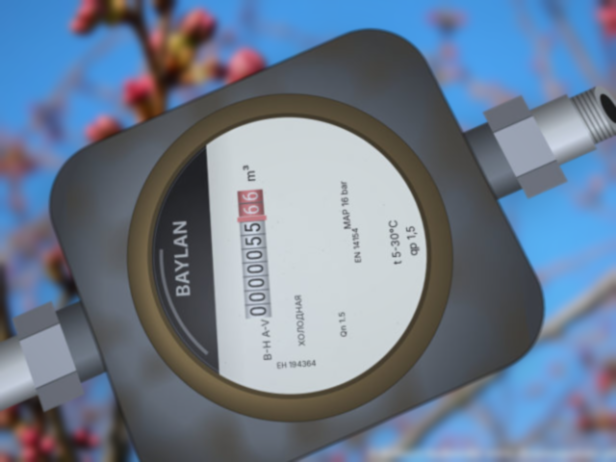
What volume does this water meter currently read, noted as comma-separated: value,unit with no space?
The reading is 55.66,m³
